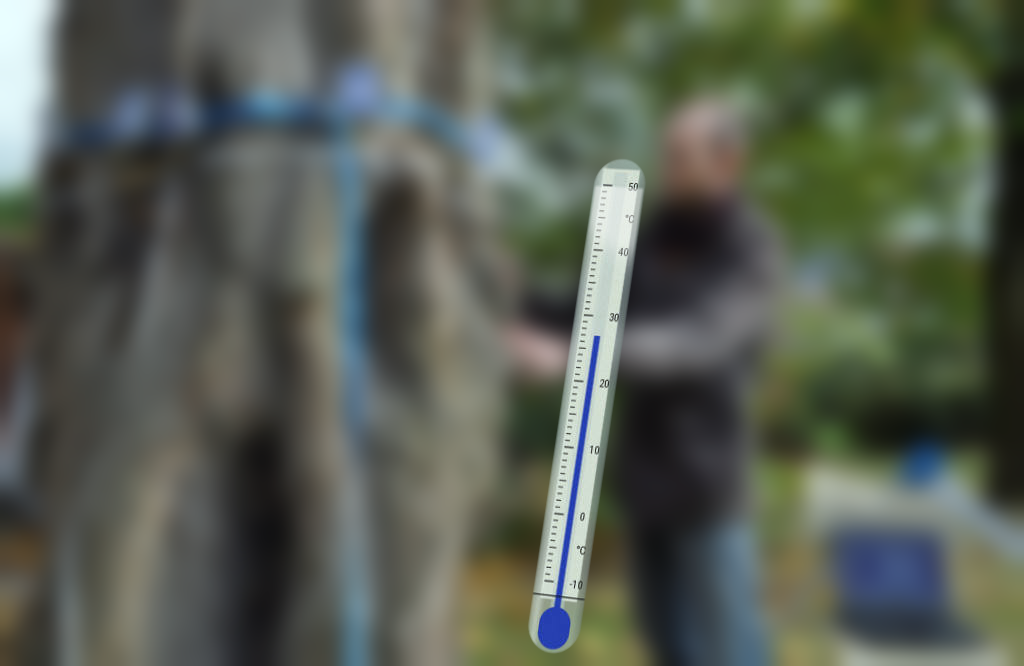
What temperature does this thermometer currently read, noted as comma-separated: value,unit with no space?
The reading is 27,°C
